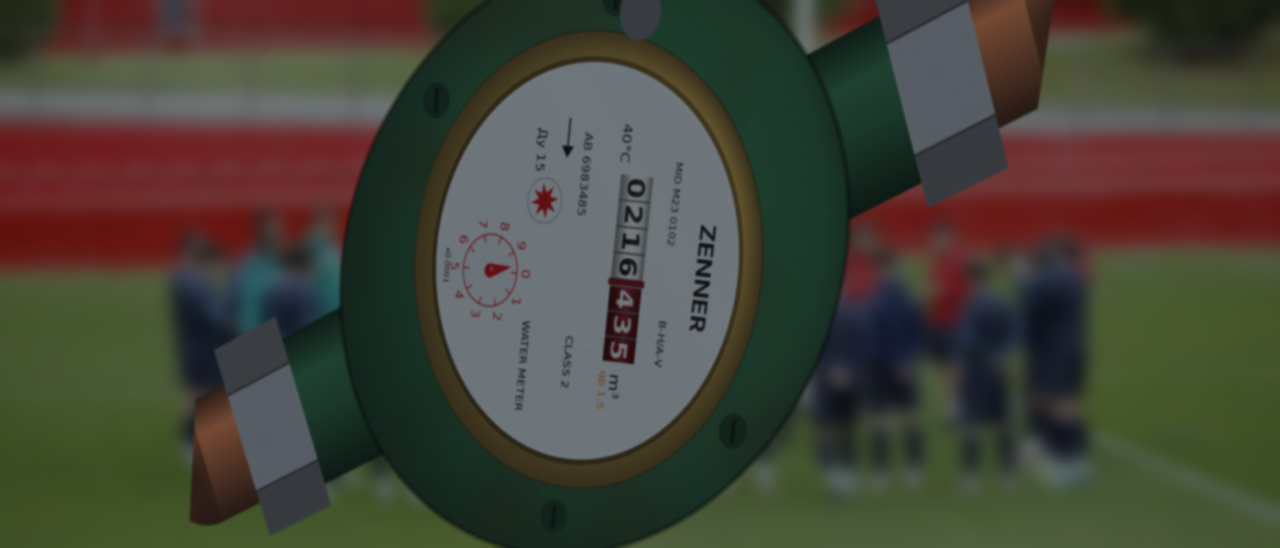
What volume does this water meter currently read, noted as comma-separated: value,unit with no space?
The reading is 216.4349,m³
